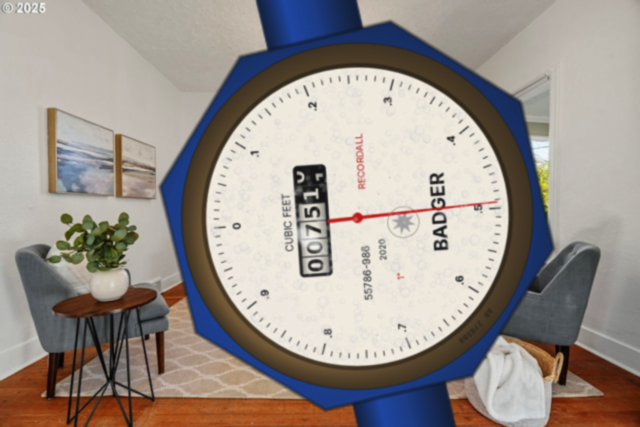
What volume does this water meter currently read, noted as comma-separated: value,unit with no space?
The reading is 7510.49,ft³
